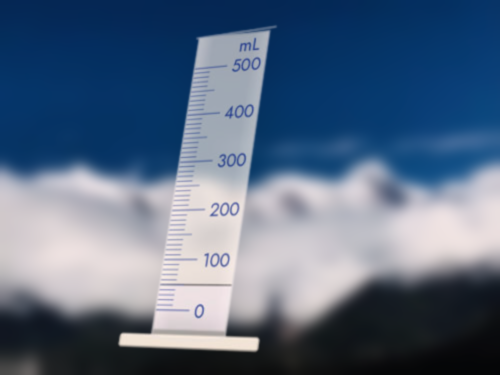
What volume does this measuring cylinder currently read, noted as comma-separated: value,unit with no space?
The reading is 50,mL
